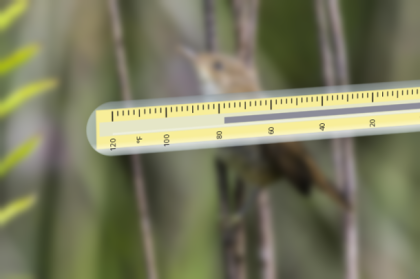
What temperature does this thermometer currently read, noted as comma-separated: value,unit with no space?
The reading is 78,°F
